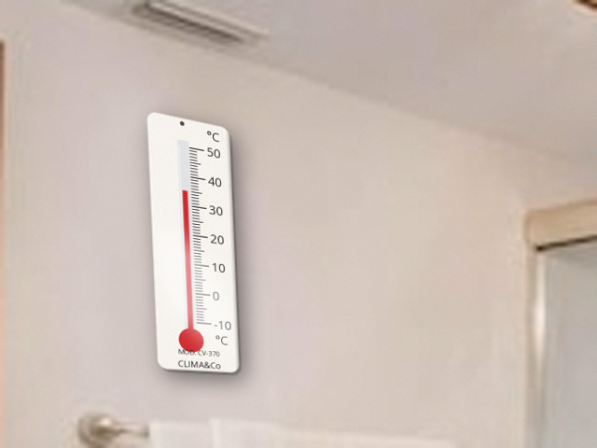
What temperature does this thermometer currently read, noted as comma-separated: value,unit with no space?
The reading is 35,°C
